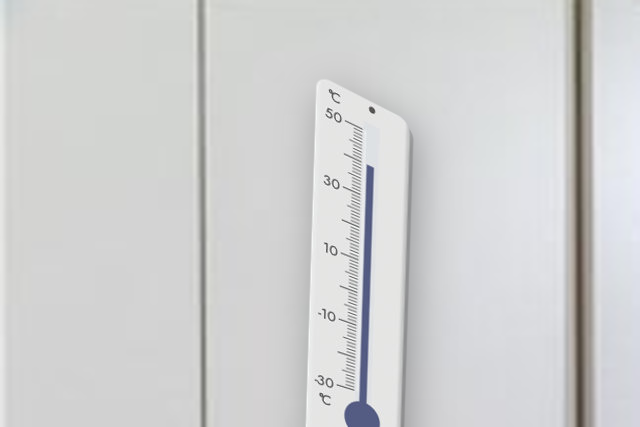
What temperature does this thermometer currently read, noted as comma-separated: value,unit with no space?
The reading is 40,°C
